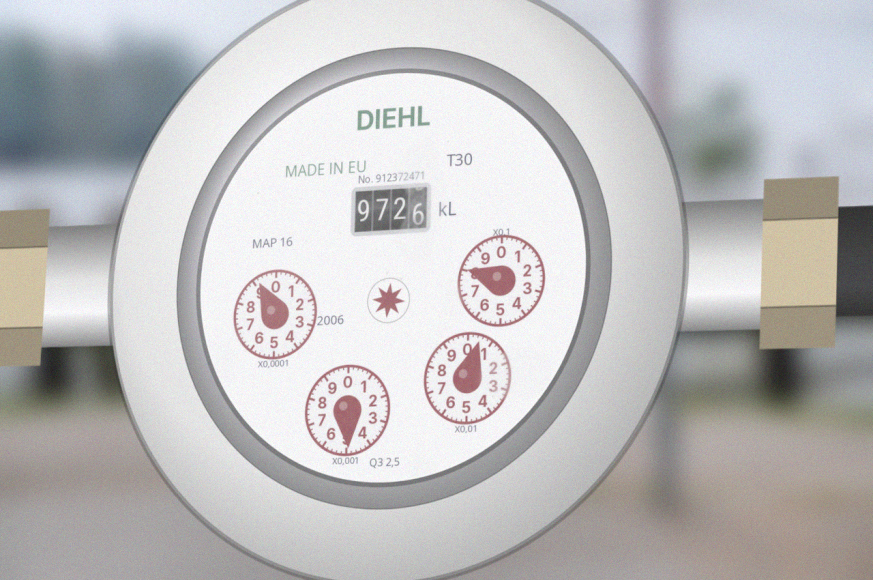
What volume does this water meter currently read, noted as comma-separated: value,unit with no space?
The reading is 9725.8049,kL
